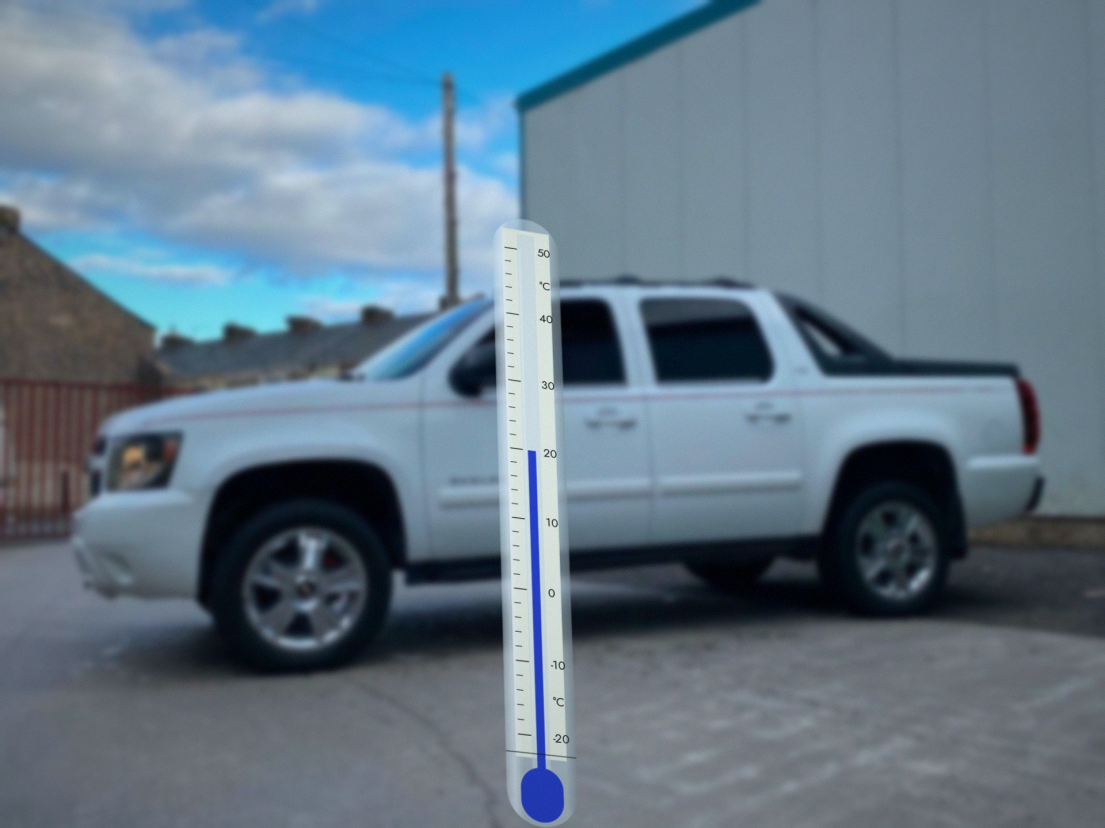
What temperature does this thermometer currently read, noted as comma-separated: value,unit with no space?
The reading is 20,°C
